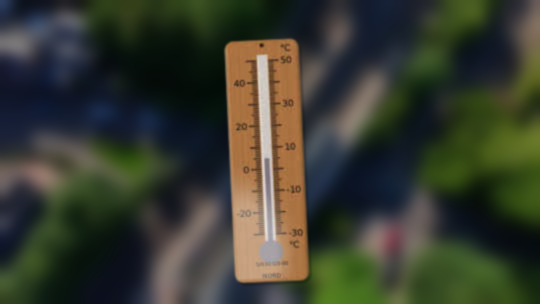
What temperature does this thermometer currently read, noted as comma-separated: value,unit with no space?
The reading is 5,°C
